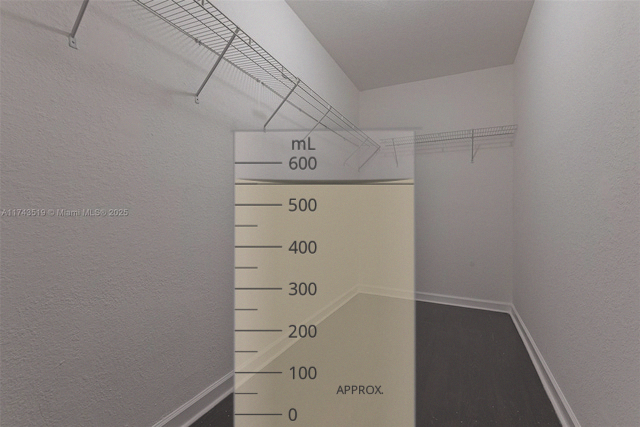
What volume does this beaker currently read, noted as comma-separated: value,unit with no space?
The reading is 550,mL
